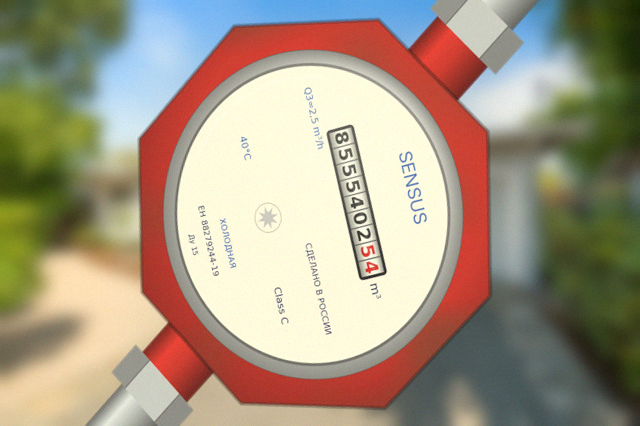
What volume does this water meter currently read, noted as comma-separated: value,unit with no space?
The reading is 8555402.54,m³
